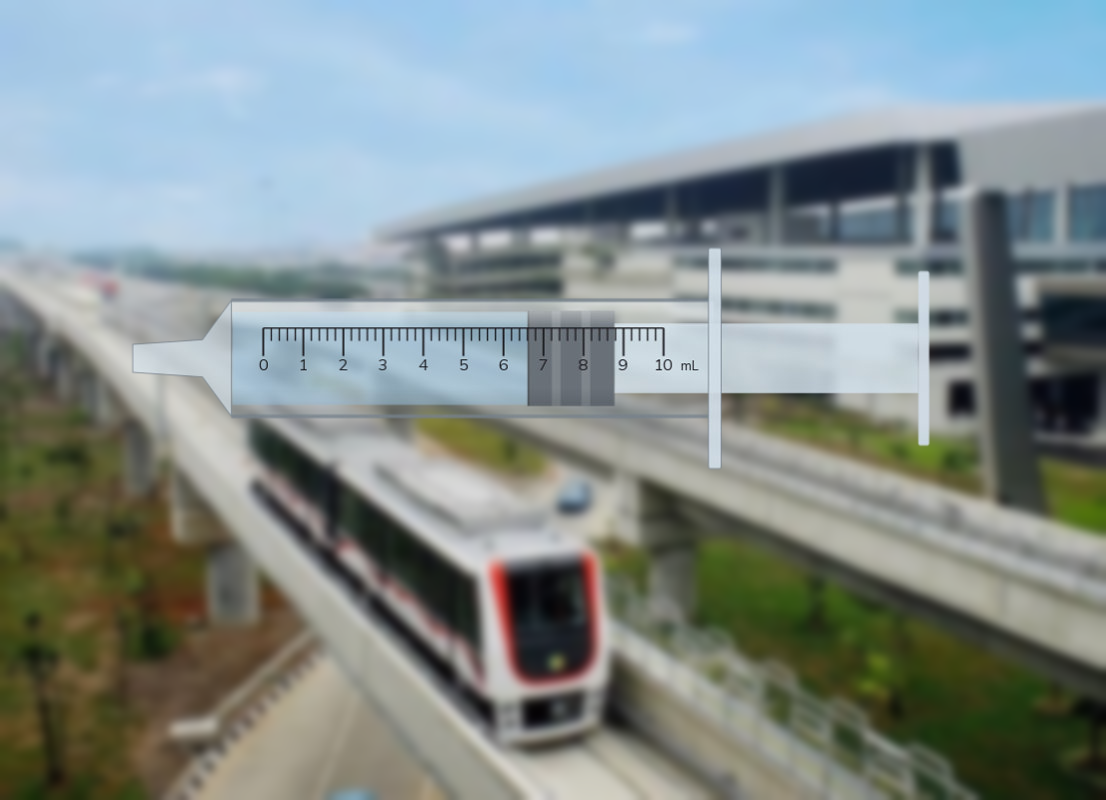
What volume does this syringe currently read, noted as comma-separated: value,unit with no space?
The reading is 6.6,mL
